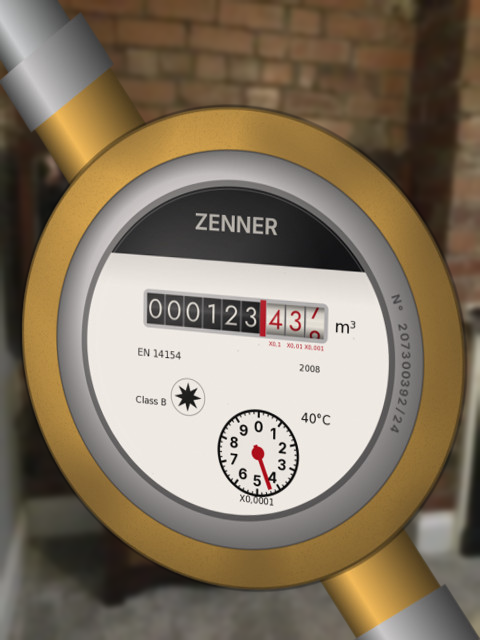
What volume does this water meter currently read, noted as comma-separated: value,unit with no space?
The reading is 123.4374,m³
